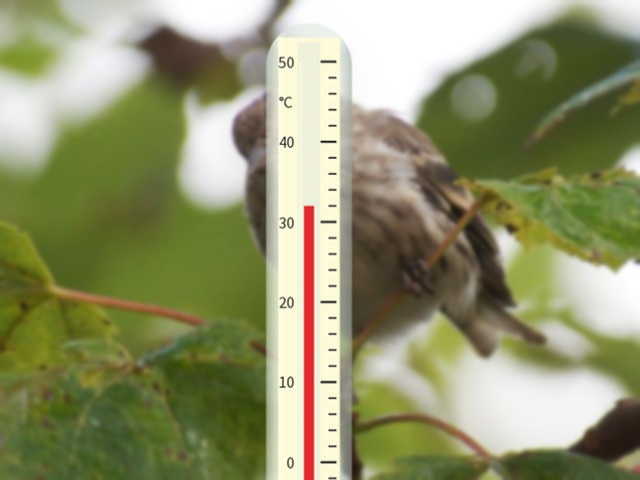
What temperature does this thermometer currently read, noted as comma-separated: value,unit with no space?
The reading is 32,°C
